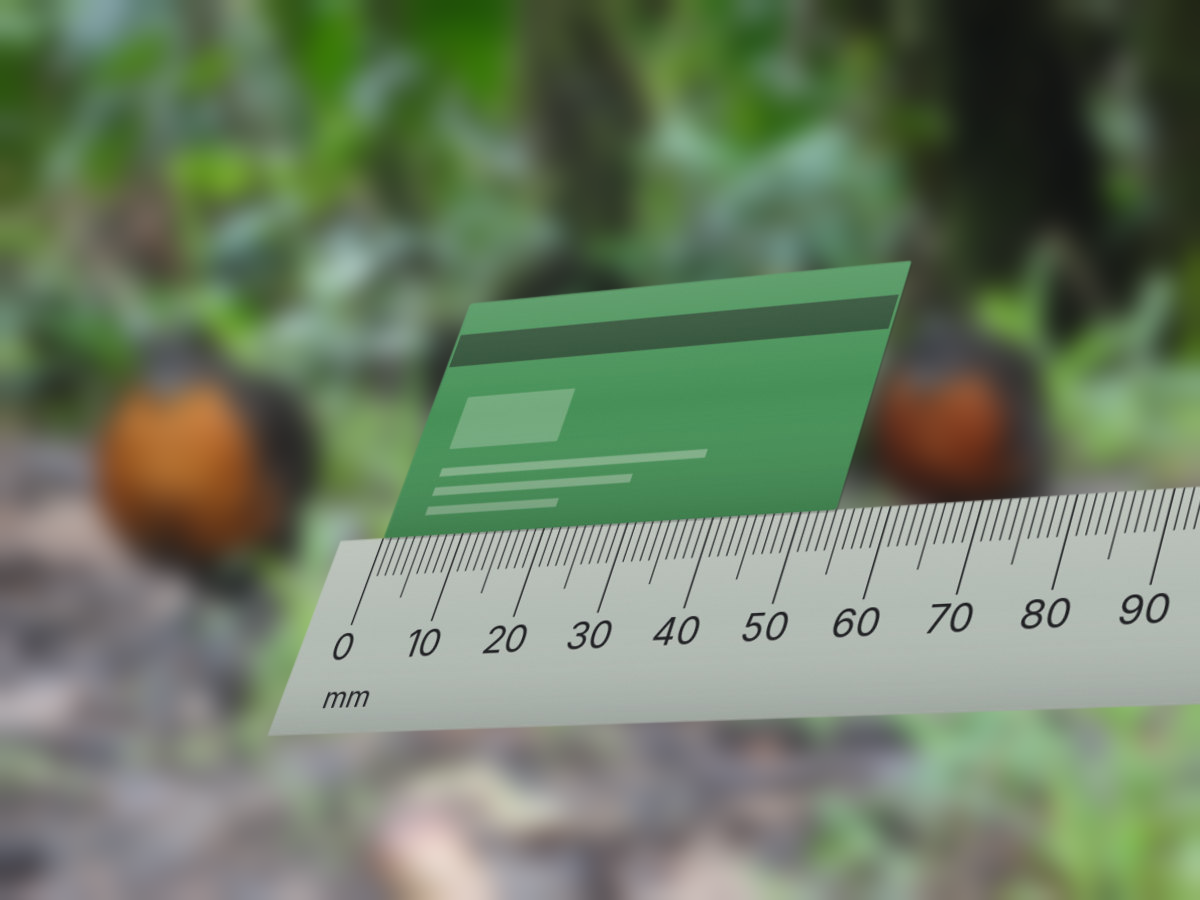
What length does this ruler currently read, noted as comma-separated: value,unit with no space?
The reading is 54,mm
